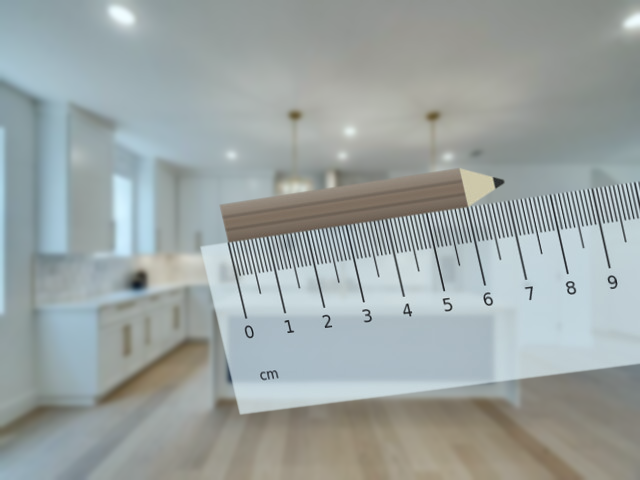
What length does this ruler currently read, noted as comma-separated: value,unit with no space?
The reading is 7,cm
